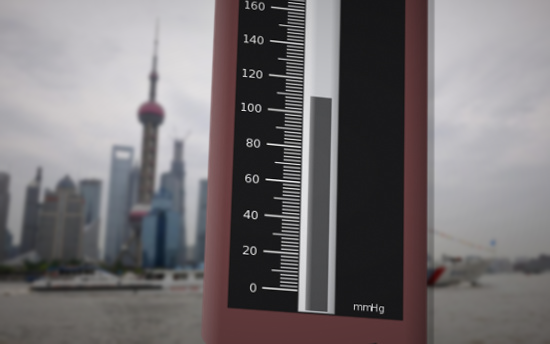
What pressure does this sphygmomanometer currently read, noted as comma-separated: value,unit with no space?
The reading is 110,mmHg
